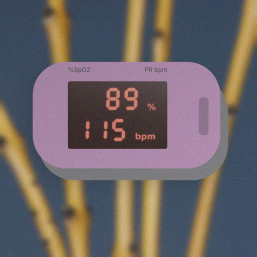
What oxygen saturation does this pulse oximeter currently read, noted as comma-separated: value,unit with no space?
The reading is 89,%
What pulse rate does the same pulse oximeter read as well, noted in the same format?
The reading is 115,bpm
